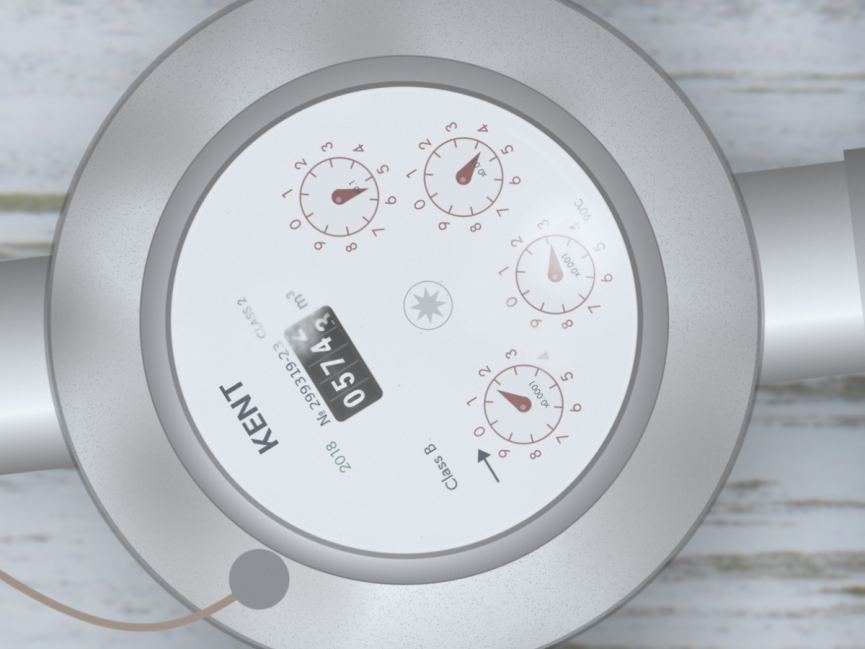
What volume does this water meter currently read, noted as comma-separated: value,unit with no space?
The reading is 5742.5431,m³
